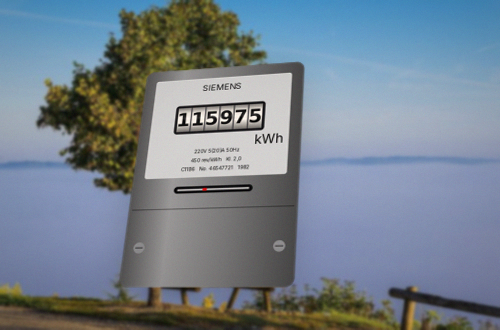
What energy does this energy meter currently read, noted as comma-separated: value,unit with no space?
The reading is 115975,kWh
